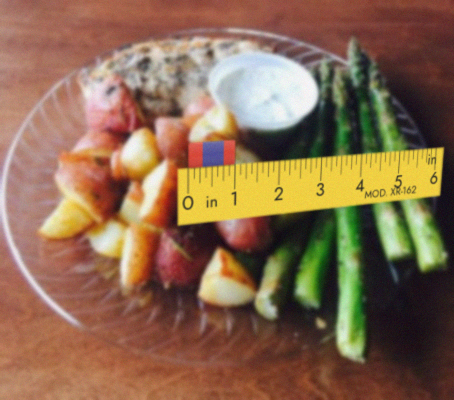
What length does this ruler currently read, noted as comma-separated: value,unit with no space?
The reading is 1,in
